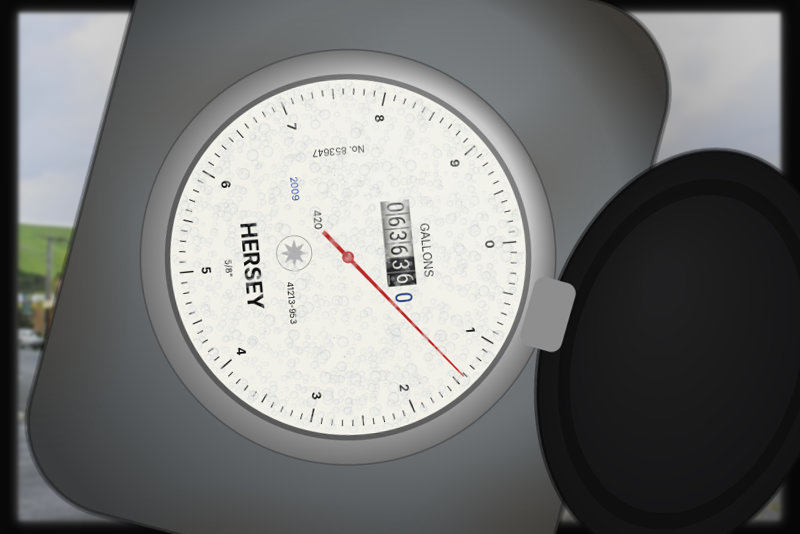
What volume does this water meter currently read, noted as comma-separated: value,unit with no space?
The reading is 636361.4,gal
